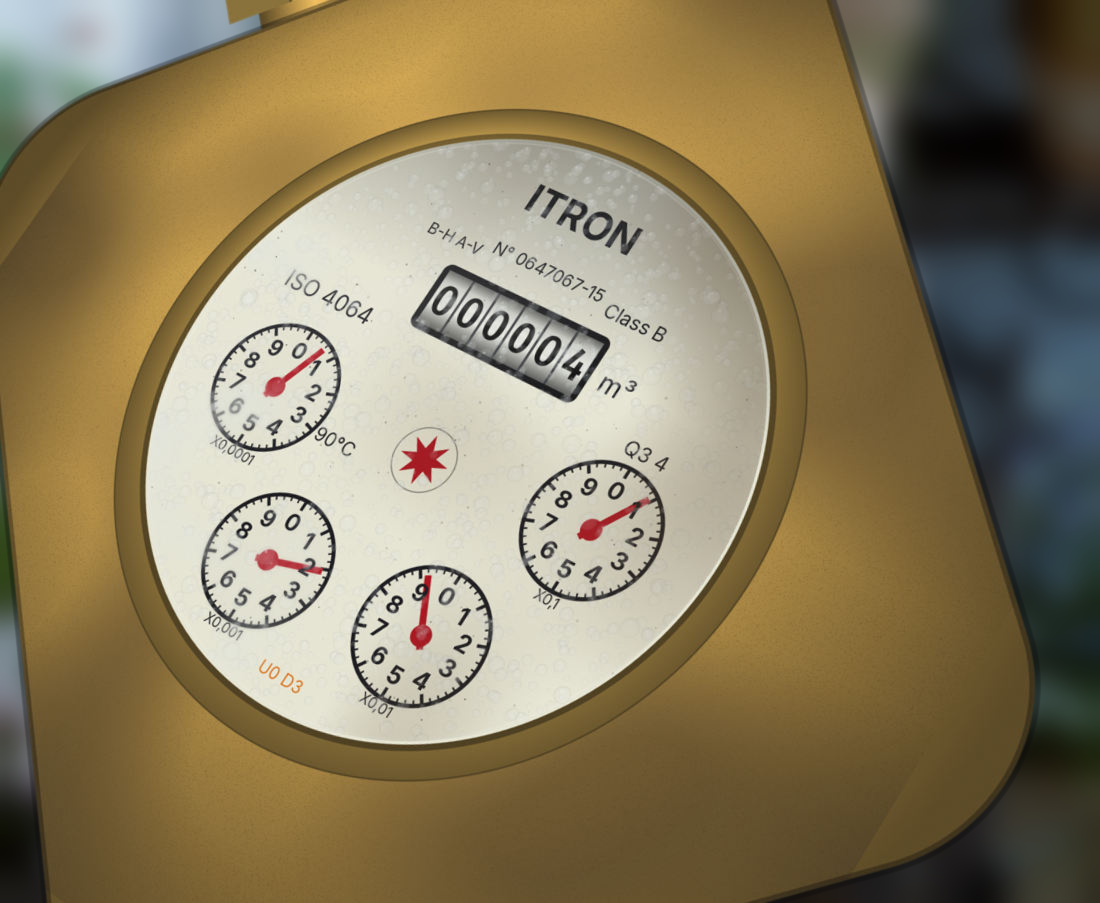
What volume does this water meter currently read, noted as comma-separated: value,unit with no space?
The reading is 4.0920,m³
